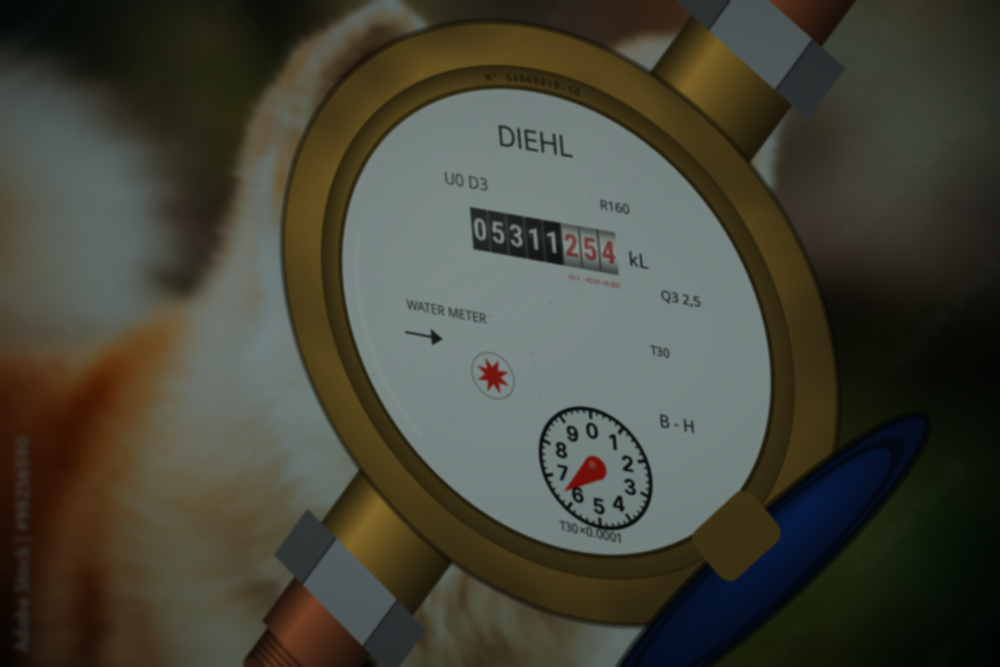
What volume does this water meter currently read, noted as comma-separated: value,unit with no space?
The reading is 5311.2546,kL
